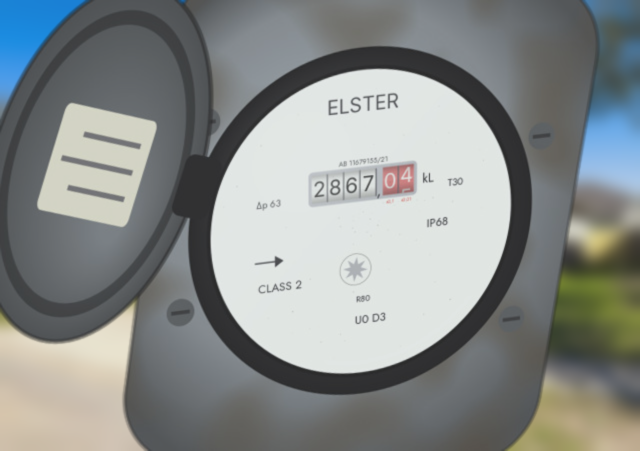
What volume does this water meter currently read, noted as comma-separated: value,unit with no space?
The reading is 2867.04,kL
